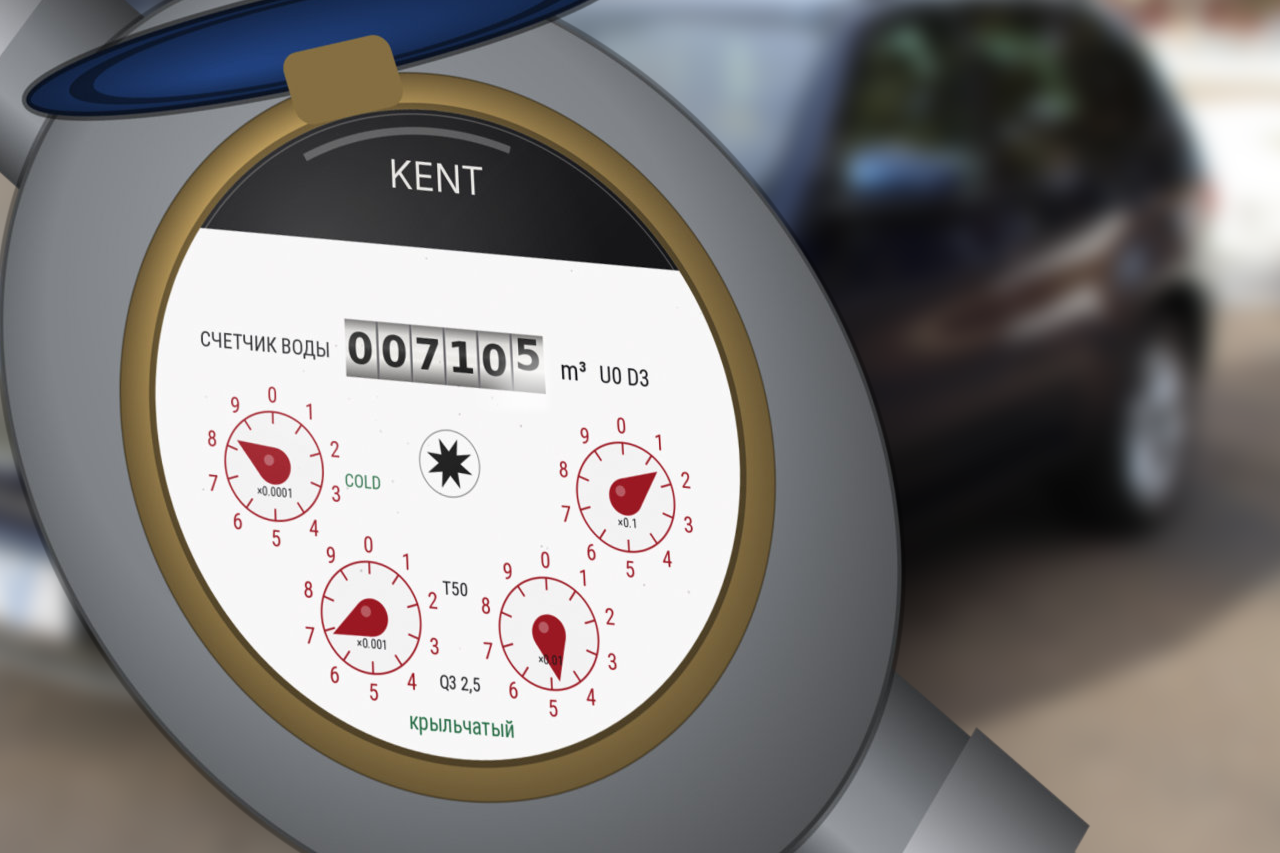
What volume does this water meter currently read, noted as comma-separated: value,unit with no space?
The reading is 7105.1468,m³
